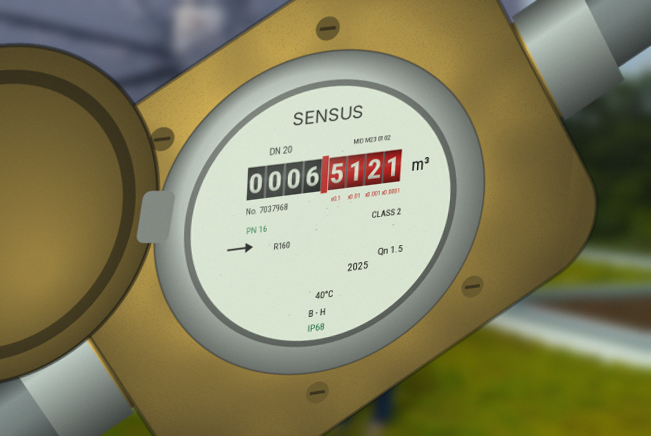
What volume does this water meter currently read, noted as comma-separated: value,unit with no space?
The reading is 6.5121,m³
